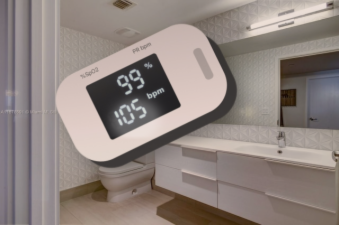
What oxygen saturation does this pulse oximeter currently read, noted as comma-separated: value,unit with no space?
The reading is 99,%
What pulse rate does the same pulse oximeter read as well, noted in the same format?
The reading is 105,bpm
